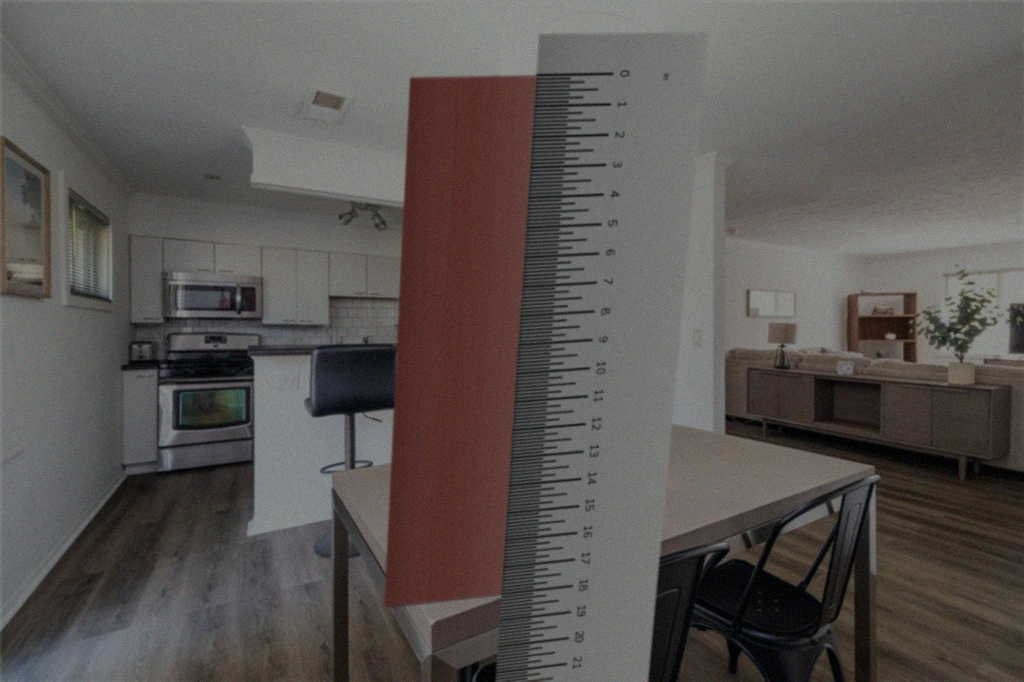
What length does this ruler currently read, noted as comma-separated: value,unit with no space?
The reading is 18,in
